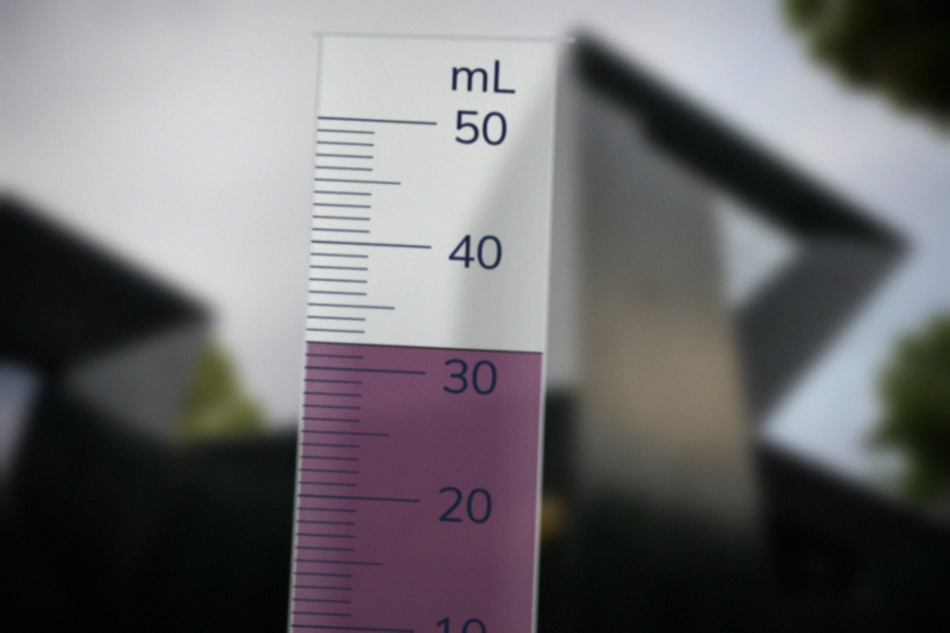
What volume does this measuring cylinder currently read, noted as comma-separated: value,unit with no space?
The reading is 32,mL
